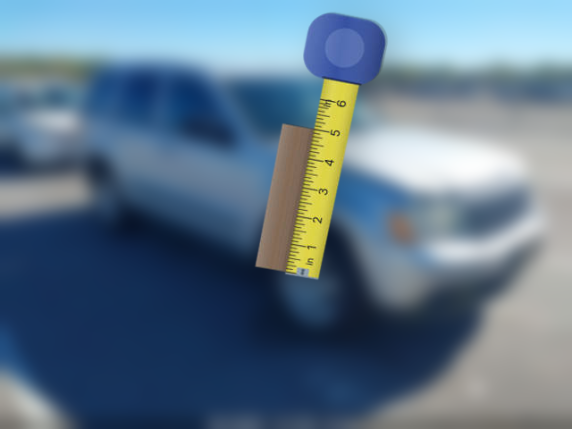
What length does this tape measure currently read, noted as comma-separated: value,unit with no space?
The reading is 5,in
